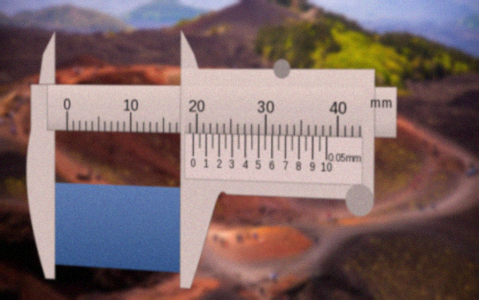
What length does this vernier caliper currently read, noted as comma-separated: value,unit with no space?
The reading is 19.5,mm
